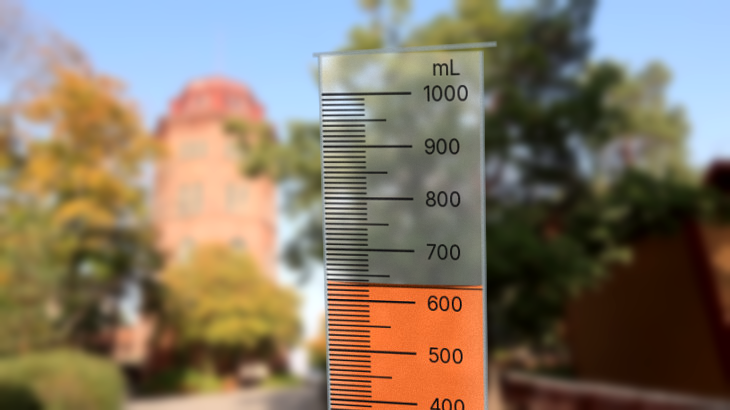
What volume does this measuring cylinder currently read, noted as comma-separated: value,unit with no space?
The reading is 630,mL
